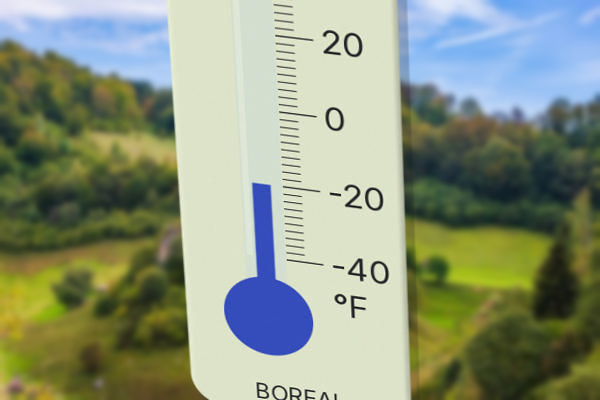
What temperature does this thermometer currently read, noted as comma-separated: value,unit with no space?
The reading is -20,°F
